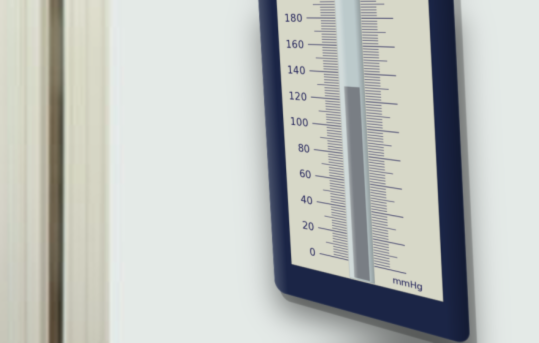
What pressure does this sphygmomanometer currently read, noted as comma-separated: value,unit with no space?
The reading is 130,mmHg
